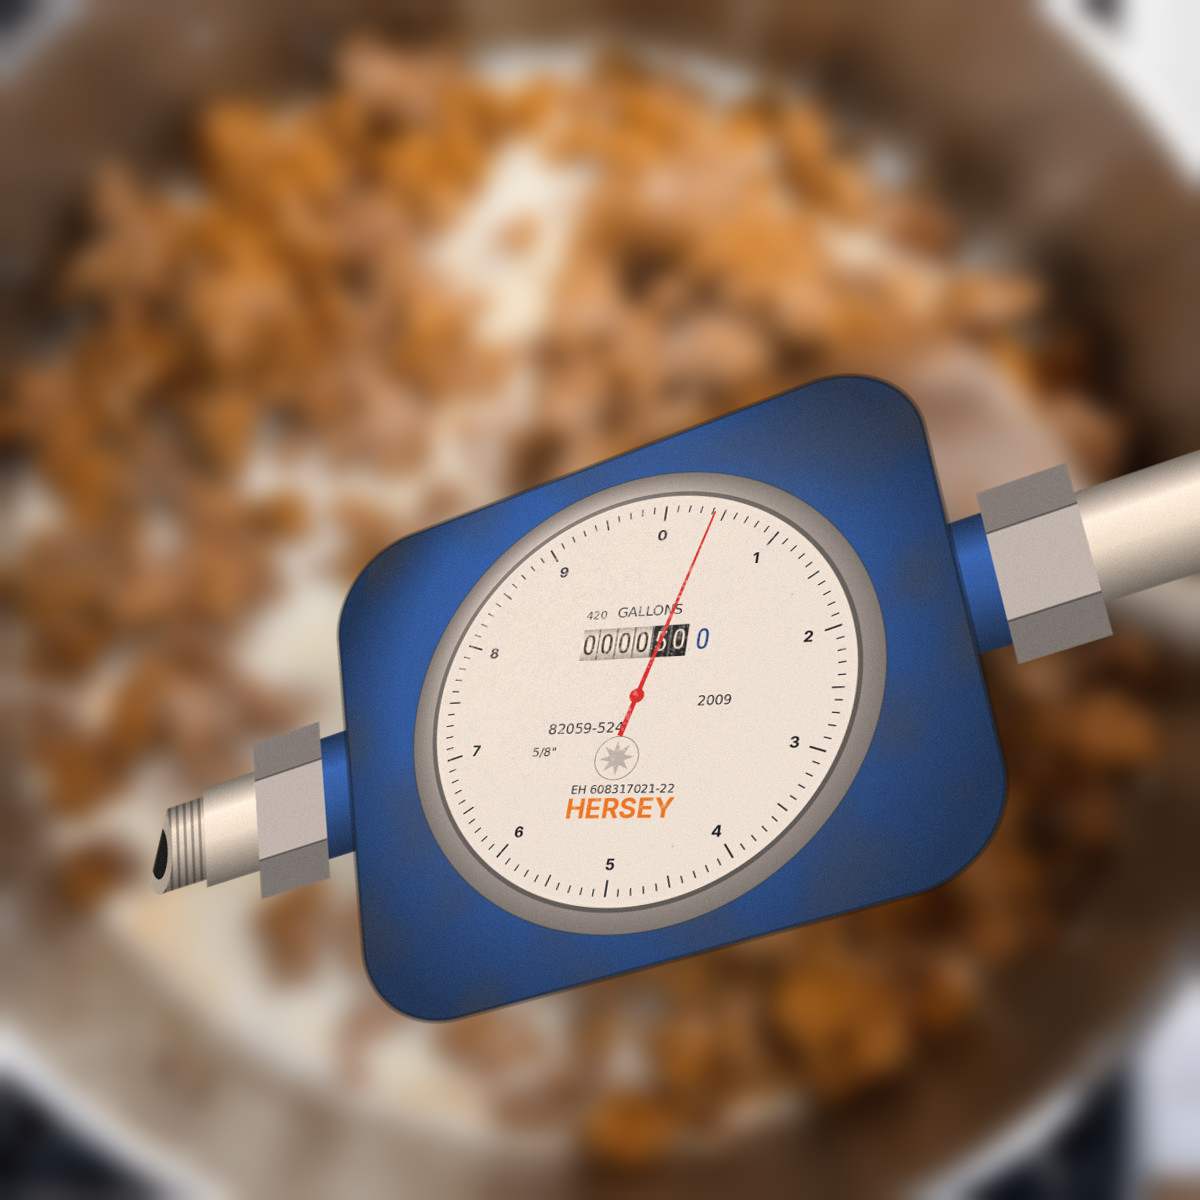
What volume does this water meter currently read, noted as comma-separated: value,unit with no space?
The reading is 500.4,gal
